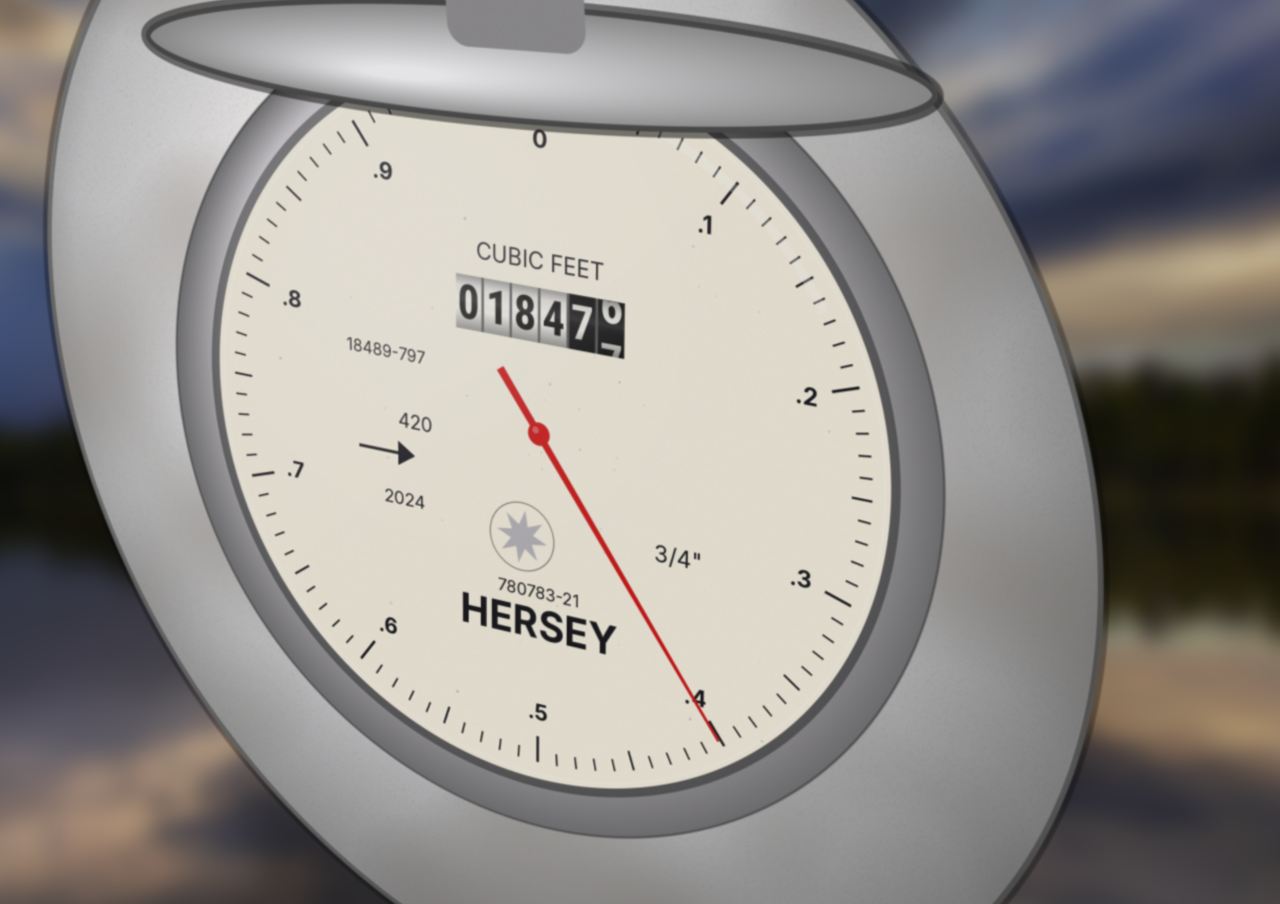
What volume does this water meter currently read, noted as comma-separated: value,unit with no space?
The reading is 18476.40,ft³
